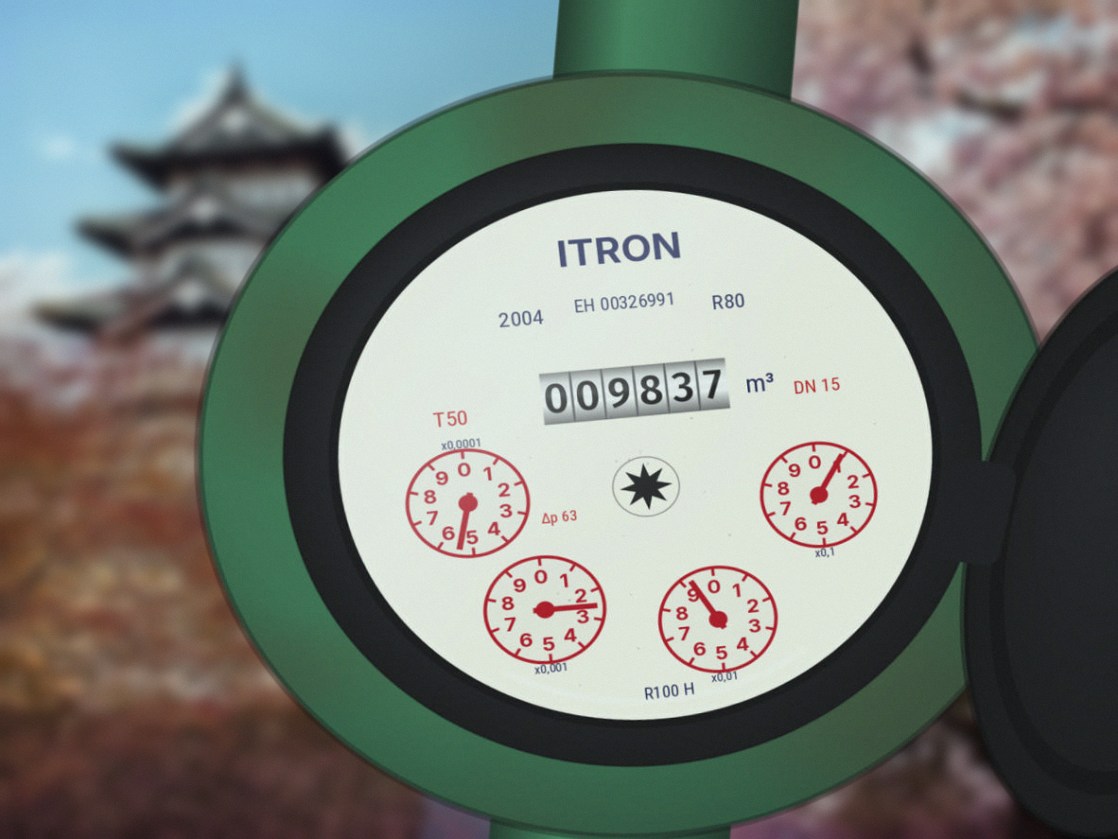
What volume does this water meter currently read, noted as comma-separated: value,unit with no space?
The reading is 9837.0925,m³
